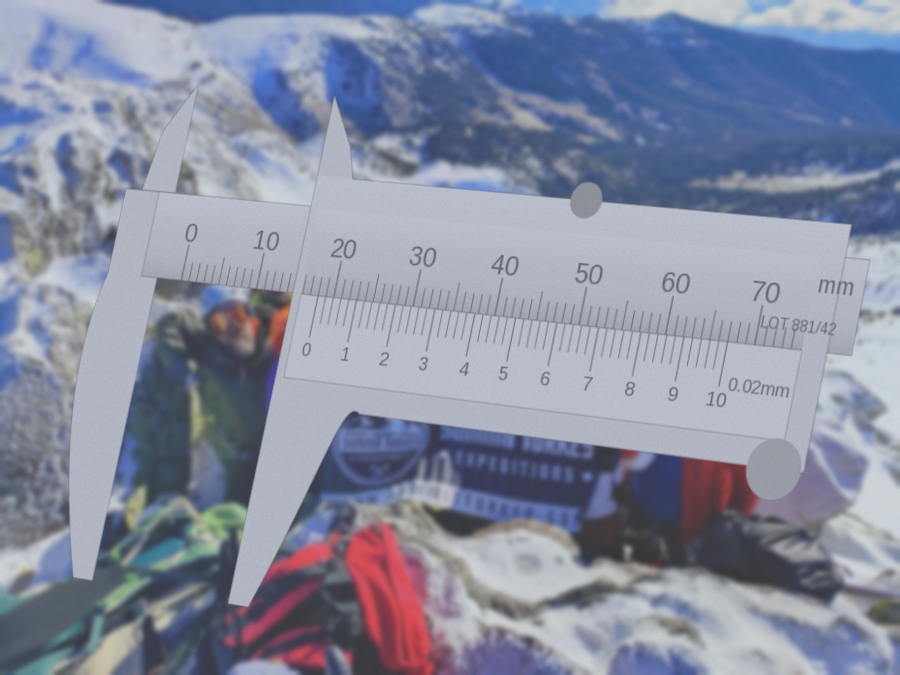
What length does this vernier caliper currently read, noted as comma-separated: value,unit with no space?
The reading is 18.0,mm
